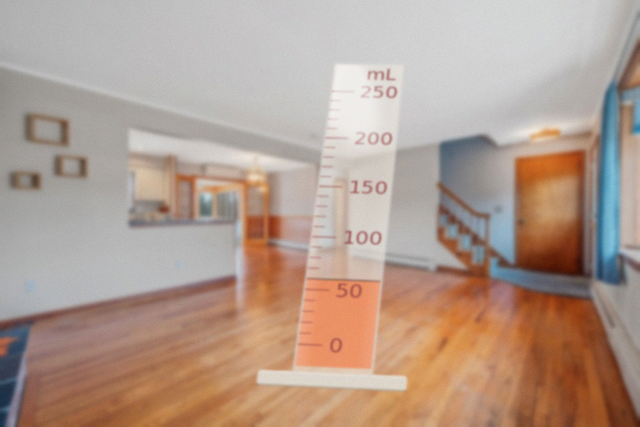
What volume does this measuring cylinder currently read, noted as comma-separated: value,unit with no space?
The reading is 60,mL
